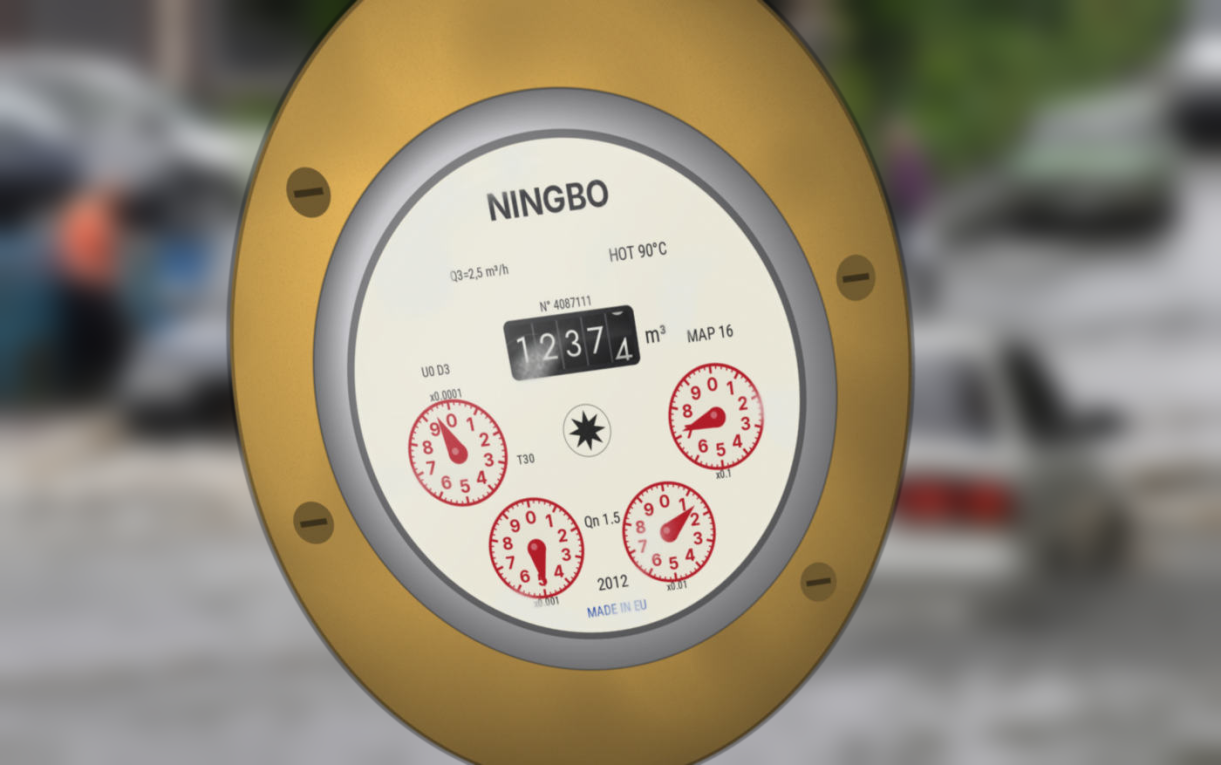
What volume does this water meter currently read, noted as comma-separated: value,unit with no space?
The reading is 12373.7149,m³
